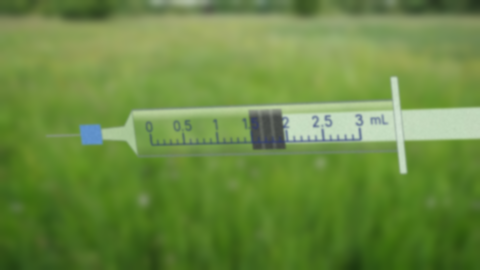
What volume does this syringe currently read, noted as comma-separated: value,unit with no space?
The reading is 1.5,mL
